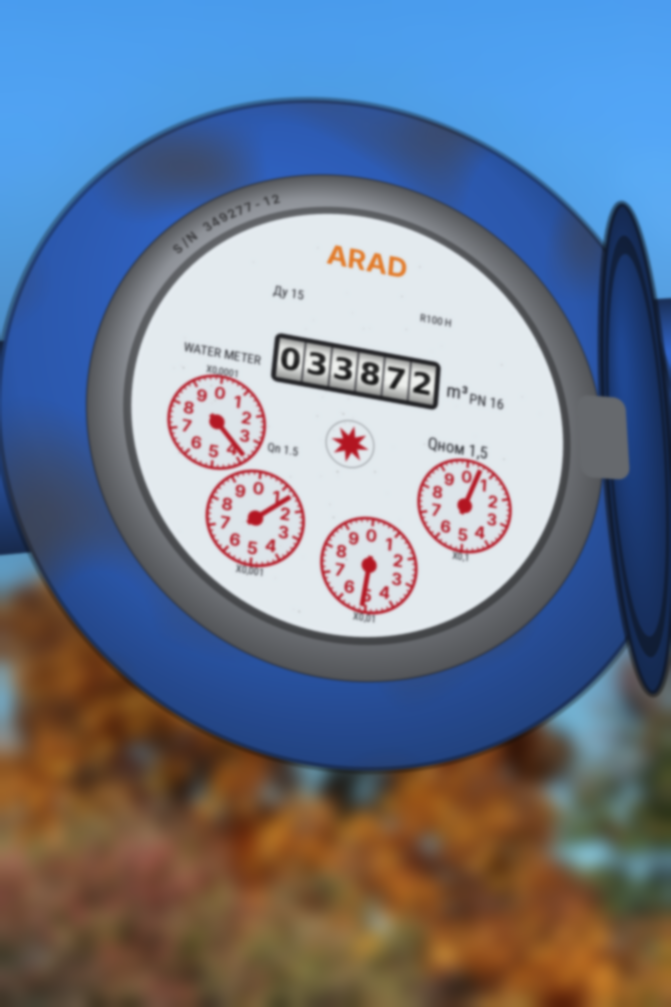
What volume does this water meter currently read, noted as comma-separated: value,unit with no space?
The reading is 33872.0513,m³
